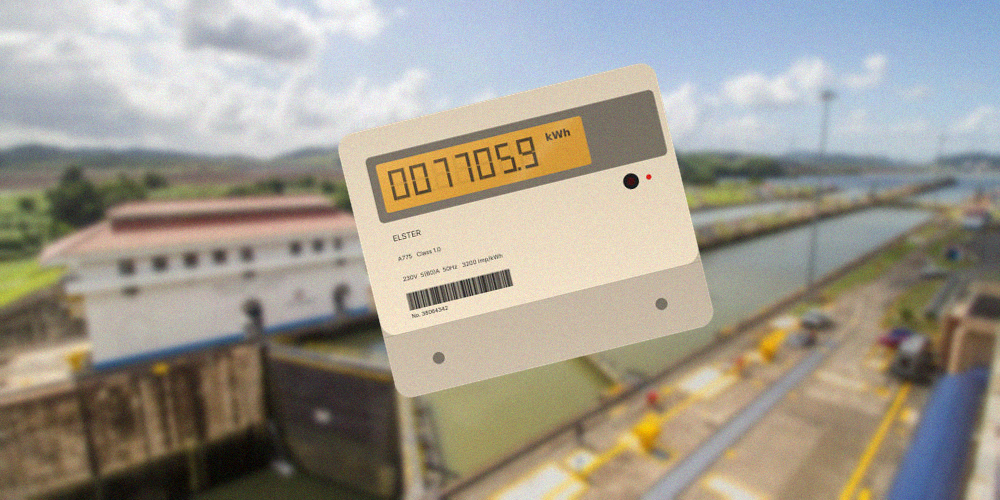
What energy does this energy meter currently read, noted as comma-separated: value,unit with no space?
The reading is 7705.9,kWh
